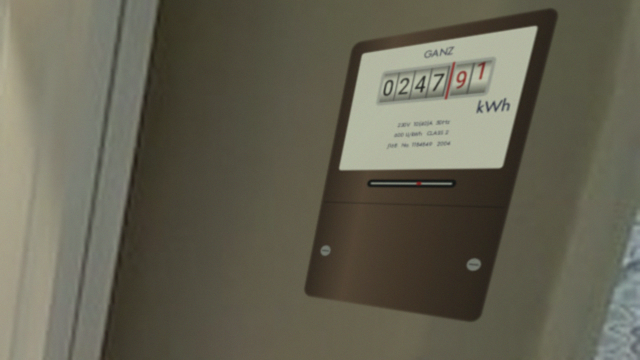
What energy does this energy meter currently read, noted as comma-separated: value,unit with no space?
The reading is 247.91,kWh
